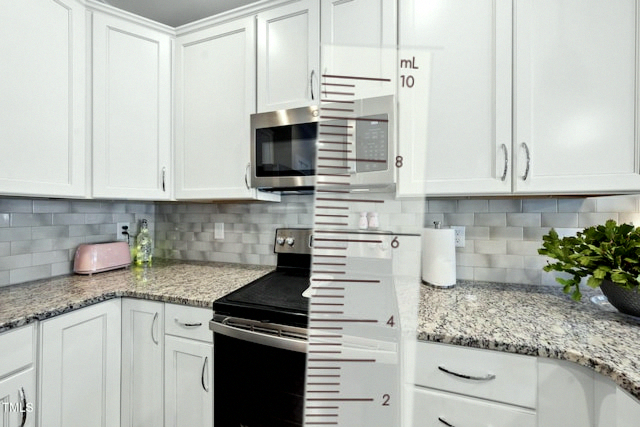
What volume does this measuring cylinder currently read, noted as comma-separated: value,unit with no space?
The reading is 6.2,mL
